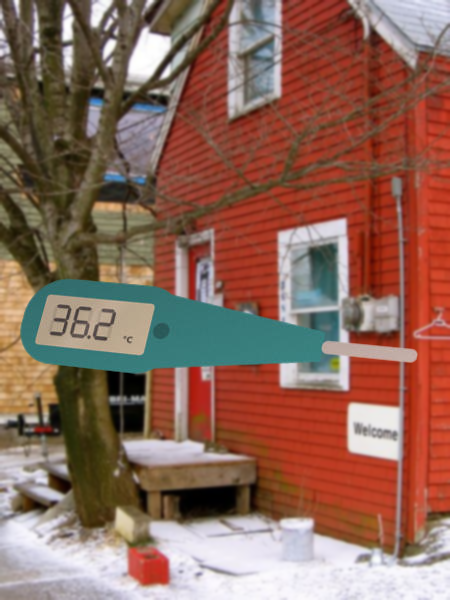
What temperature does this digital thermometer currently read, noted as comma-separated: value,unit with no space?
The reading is 36.2,°C
